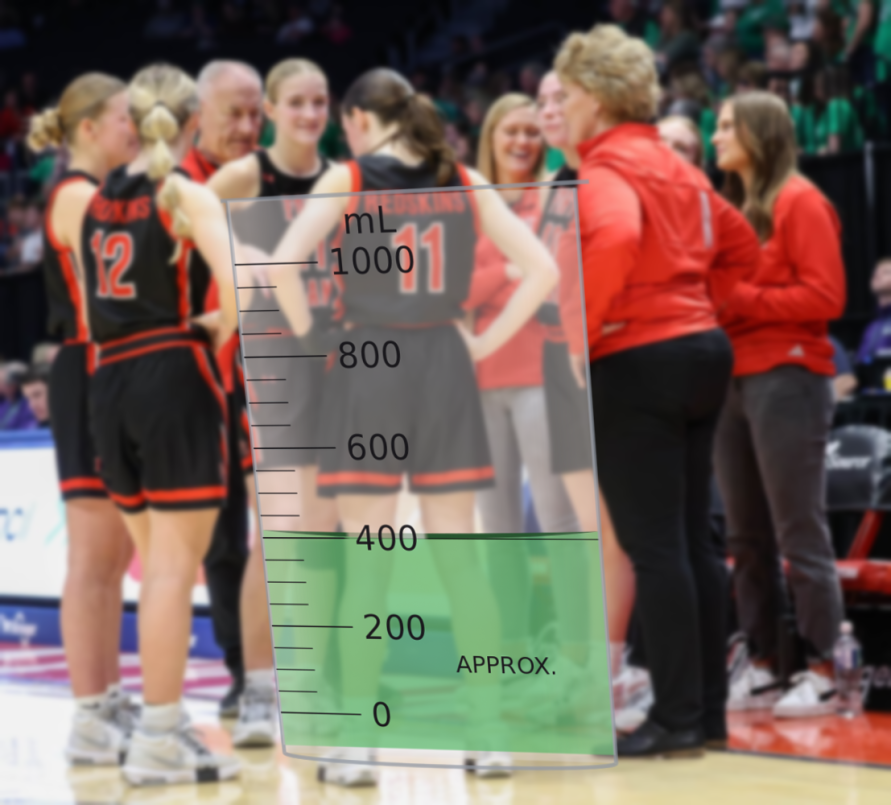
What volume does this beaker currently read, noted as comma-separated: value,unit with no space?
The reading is 400,mL
